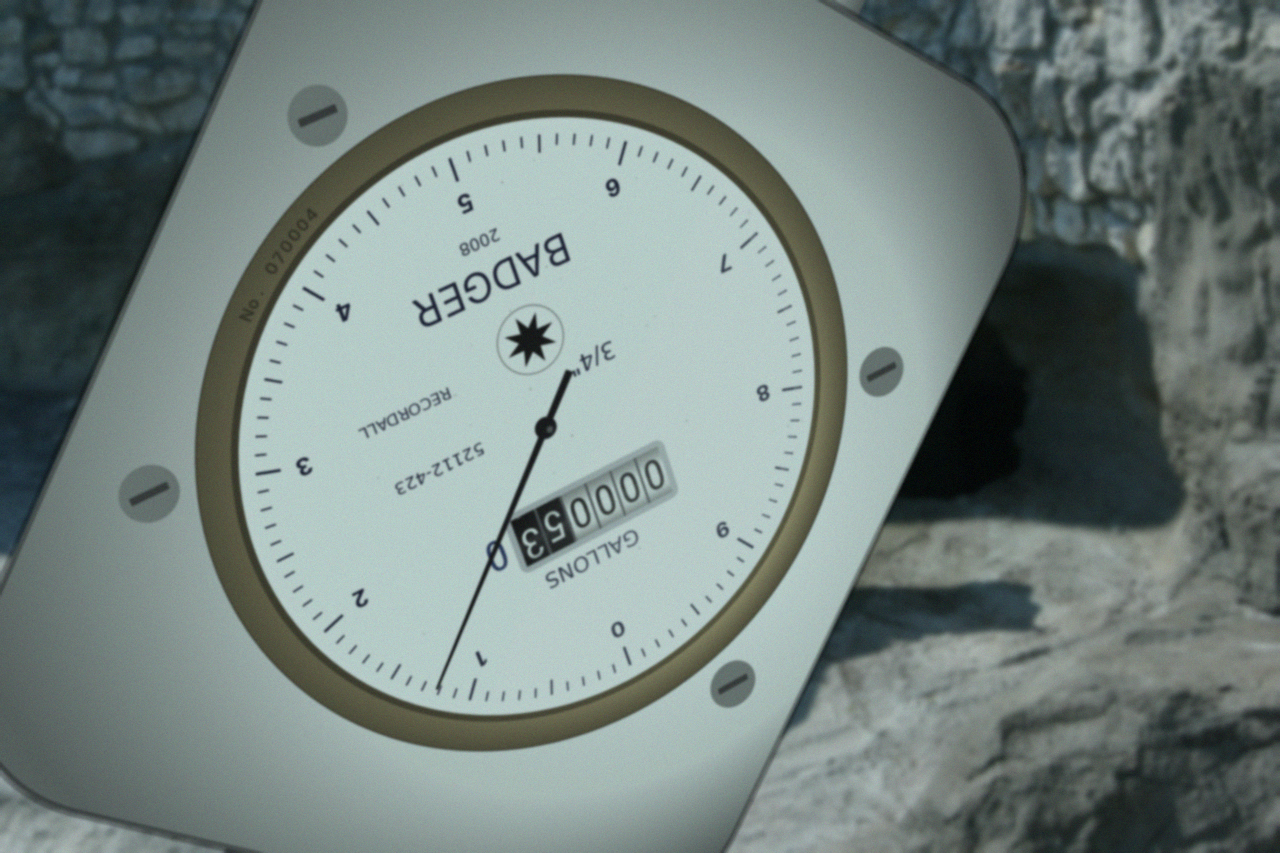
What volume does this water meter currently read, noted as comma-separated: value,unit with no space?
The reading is 531.2,gal
